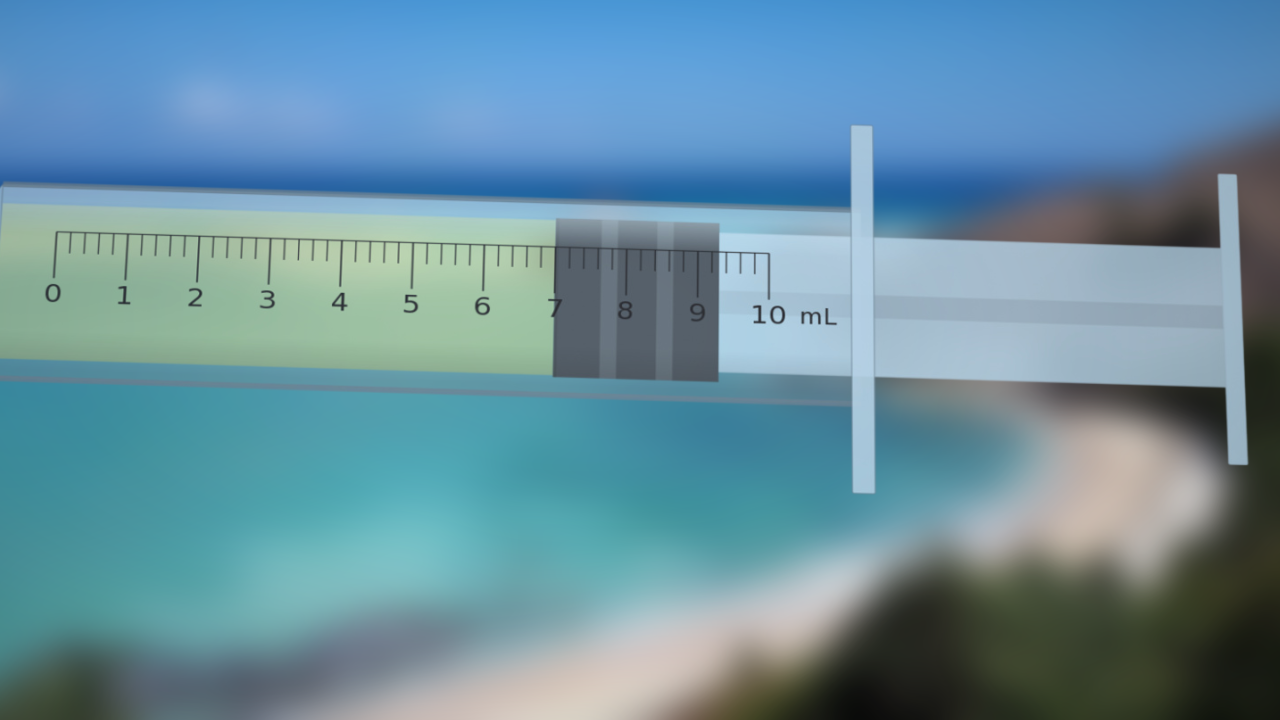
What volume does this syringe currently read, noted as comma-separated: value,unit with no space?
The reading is 7,mL
